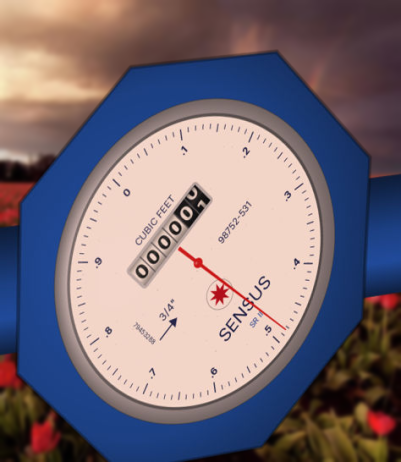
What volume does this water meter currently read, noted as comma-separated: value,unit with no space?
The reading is 0.48,ft³
